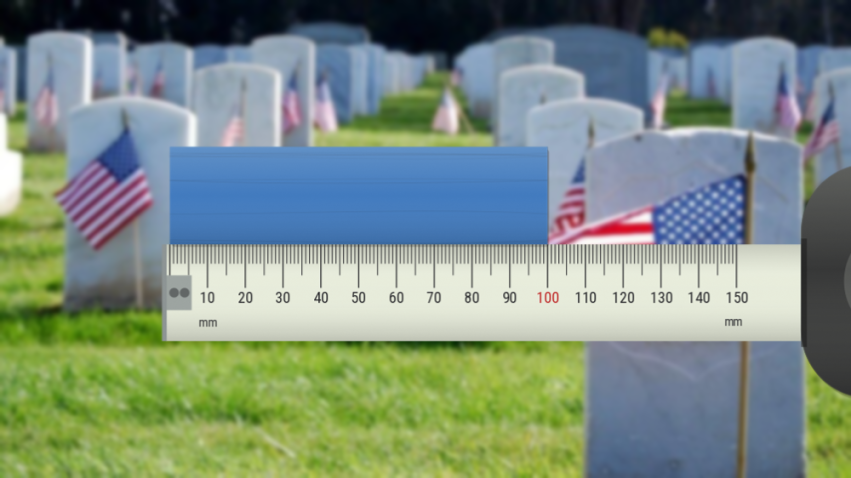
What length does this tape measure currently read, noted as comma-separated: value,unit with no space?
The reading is 100,mm
